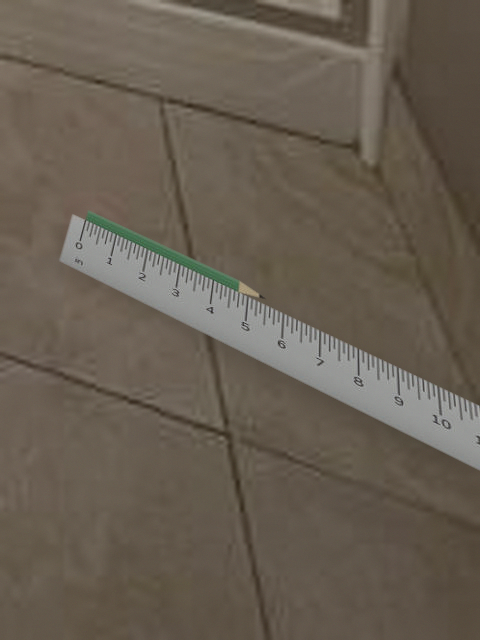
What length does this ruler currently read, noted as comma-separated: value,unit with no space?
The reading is 5.5,in
